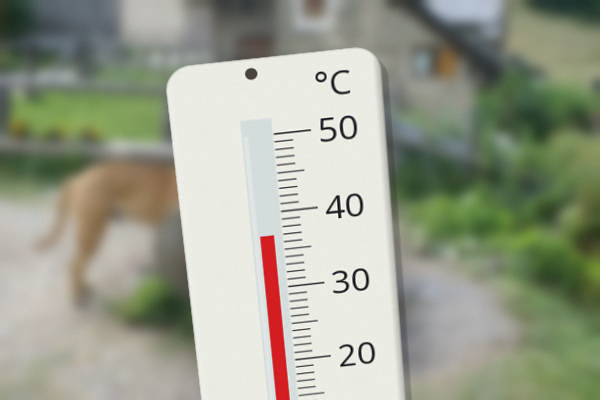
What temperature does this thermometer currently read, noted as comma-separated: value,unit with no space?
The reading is 37,°C
